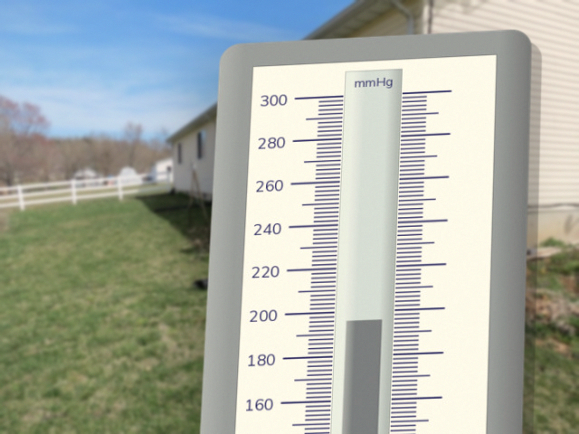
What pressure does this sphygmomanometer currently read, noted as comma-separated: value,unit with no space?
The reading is 196,mmHg
